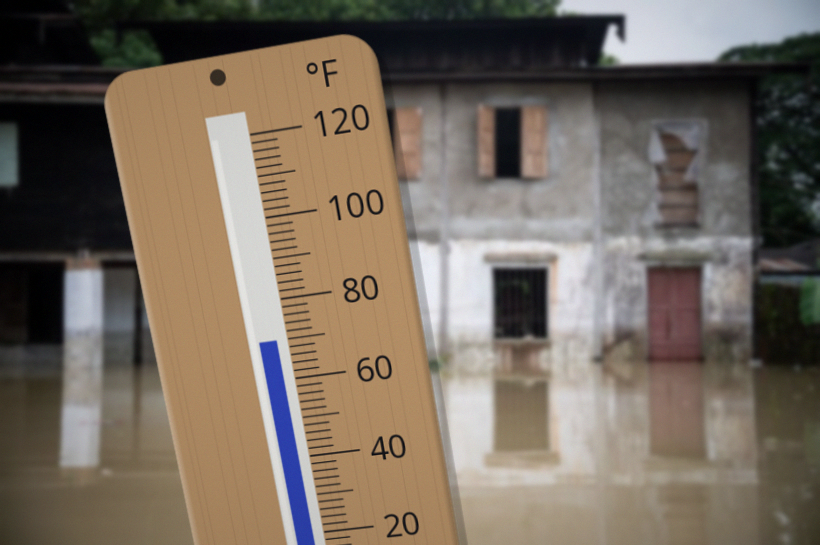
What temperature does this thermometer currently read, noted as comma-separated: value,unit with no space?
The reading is 70,°F
